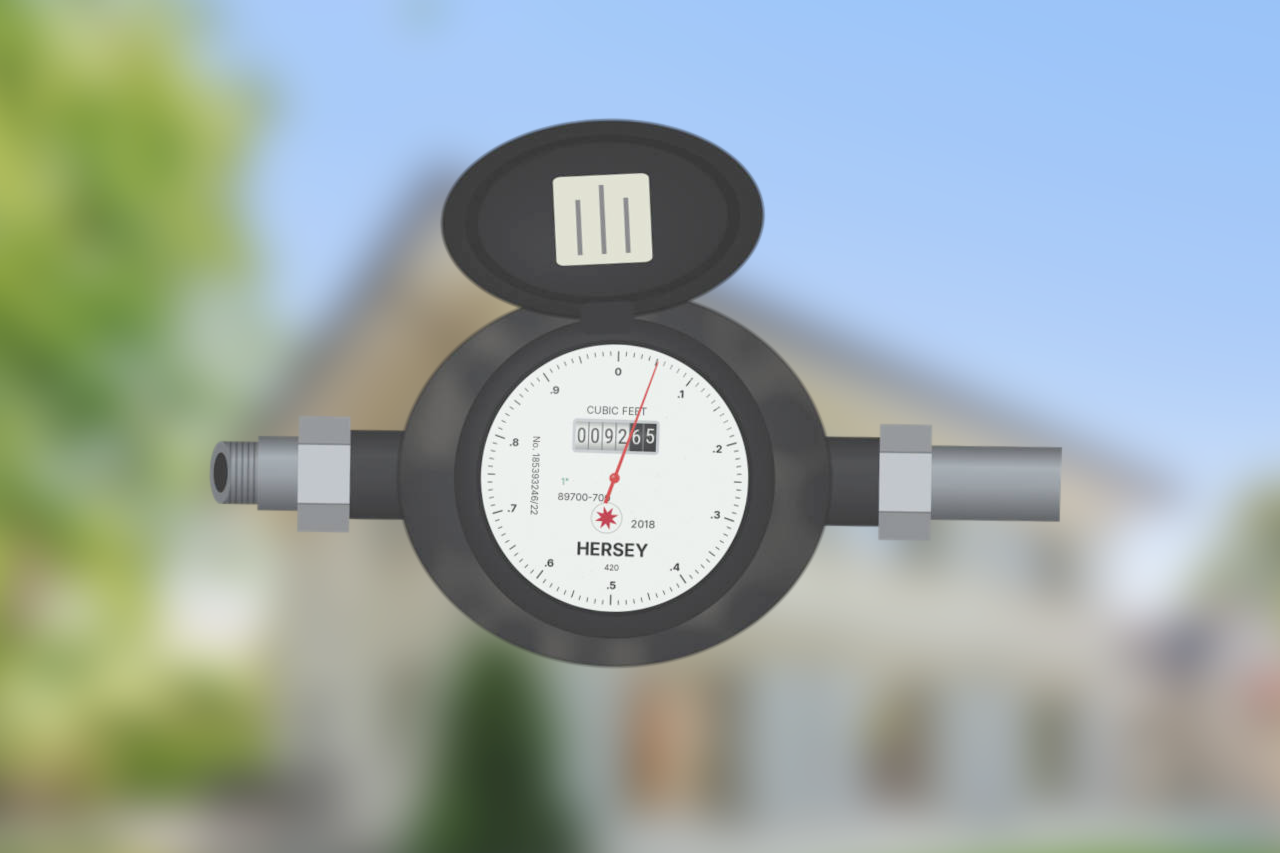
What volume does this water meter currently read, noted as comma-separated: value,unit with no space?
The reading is 9265.05,ft³
